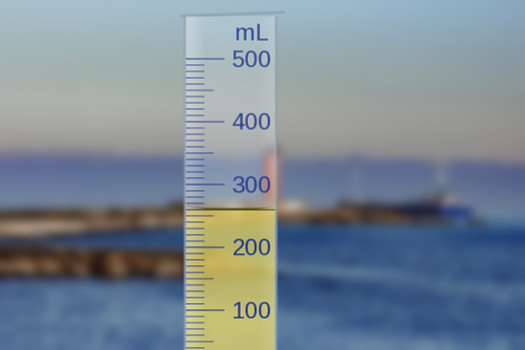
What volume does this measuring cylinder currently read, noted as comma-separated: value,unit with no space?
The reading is 260,mL
